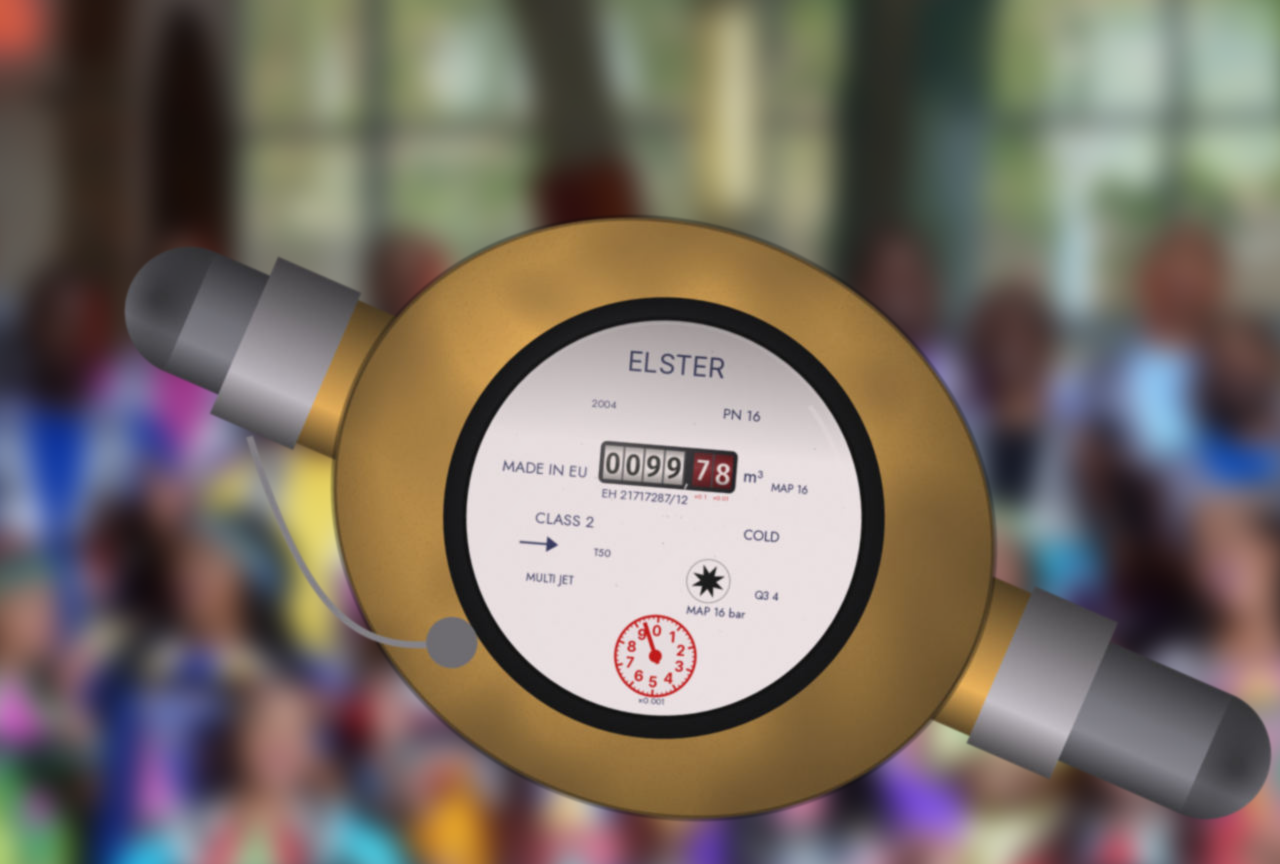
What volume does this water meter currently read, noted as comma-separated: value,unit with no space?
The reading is 99.779,m³
